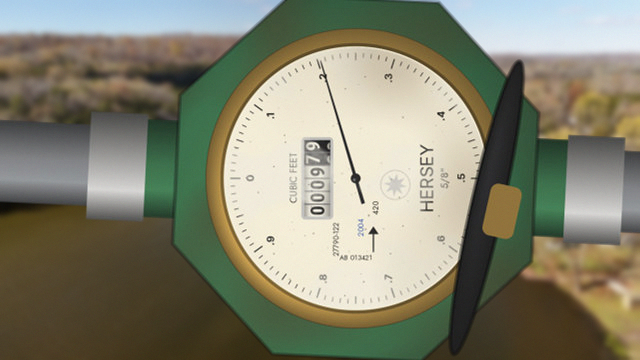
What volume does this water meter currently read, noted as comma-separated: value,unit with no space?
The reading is 979.20,ft³
